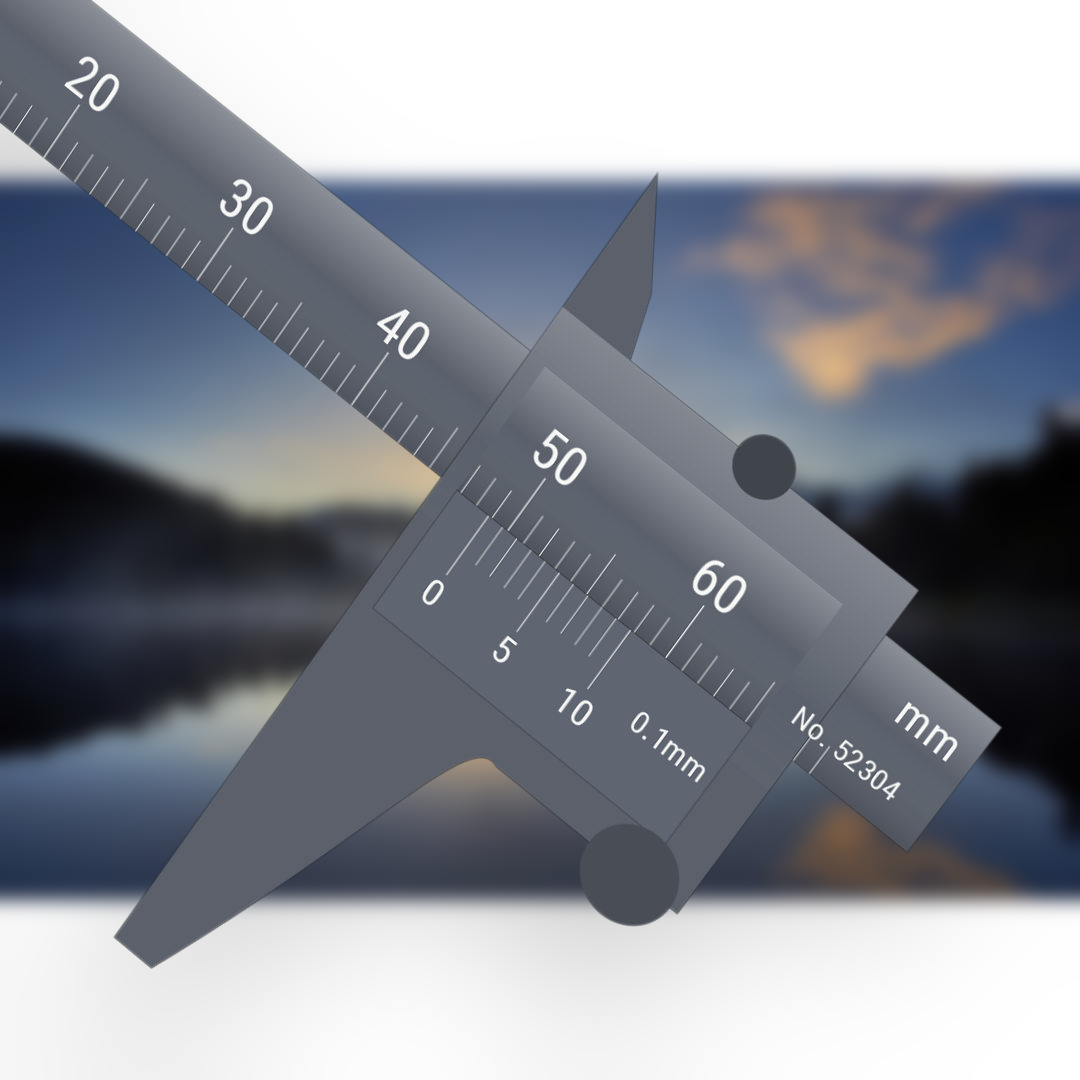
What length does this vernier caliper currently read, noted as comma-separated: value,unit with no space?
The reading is 48.8,mm
